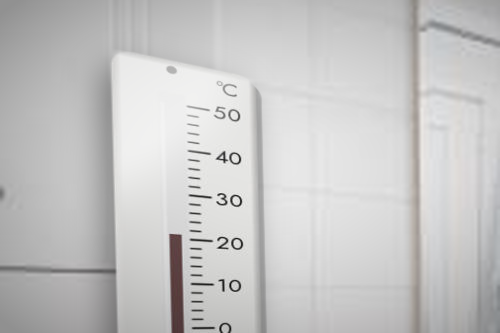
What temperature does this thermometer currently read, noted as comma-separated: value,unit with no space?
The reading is 21,°C
